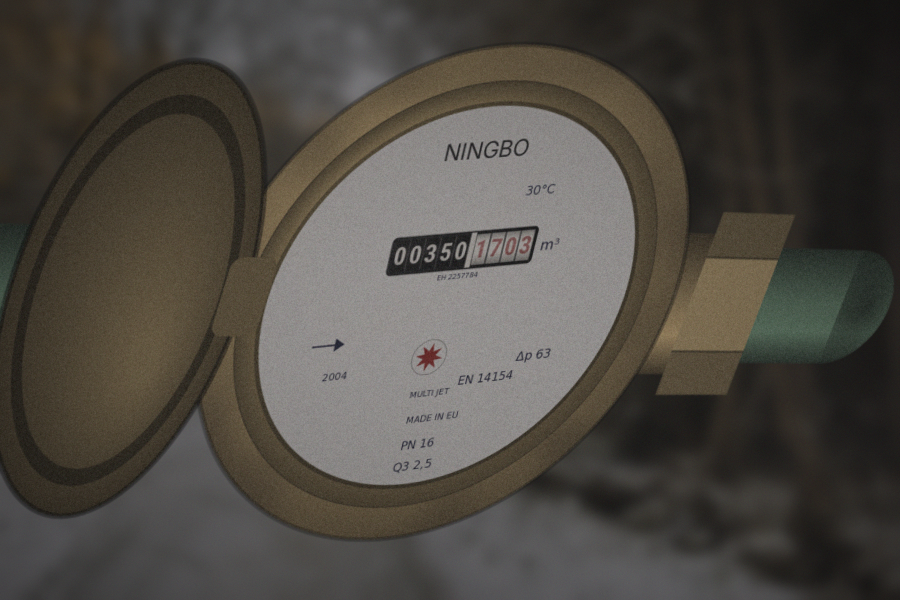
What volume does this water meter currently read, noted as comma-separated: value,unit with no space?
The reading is 350.1703,m³
